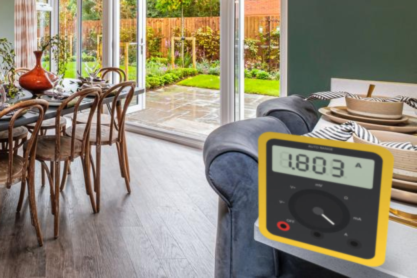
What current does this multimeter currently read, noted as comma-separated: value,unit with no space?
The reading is 1.803,A
